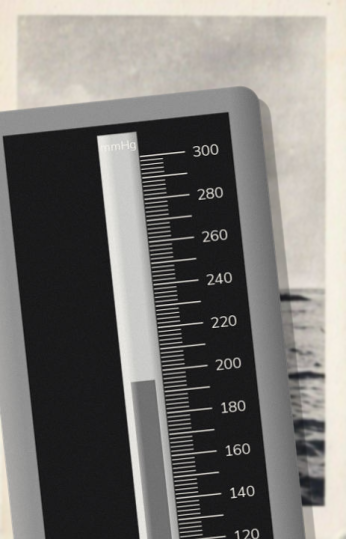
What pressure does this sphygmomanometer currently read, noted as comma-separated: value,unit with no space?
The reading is 196,mmHg
